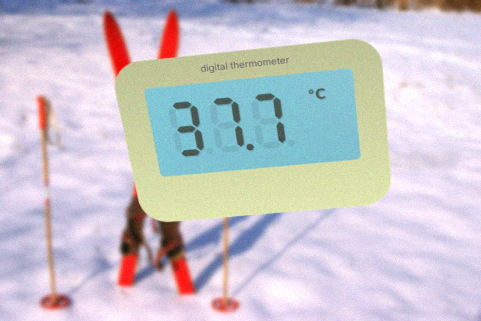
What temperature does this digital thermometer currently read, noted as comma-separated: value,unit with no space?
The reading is 37.7,°C
